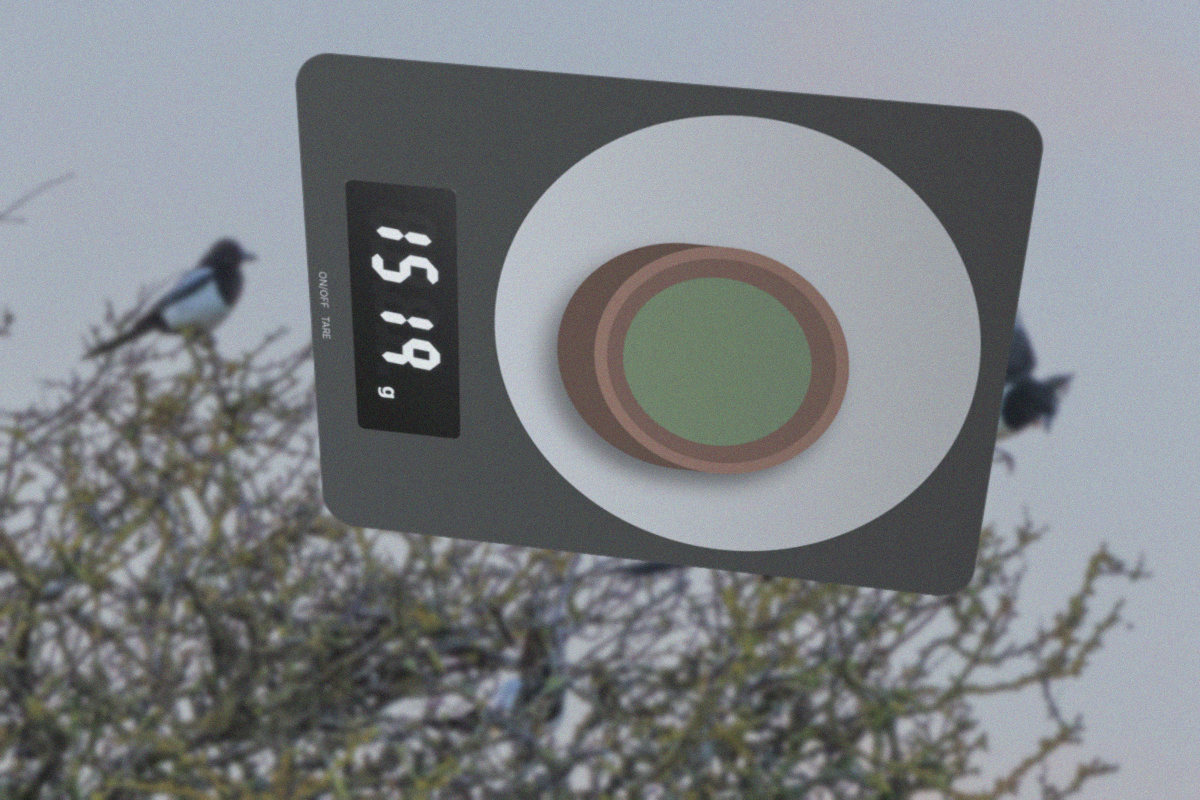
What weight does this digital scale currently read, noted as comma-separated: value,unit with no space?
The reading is 1519,g
